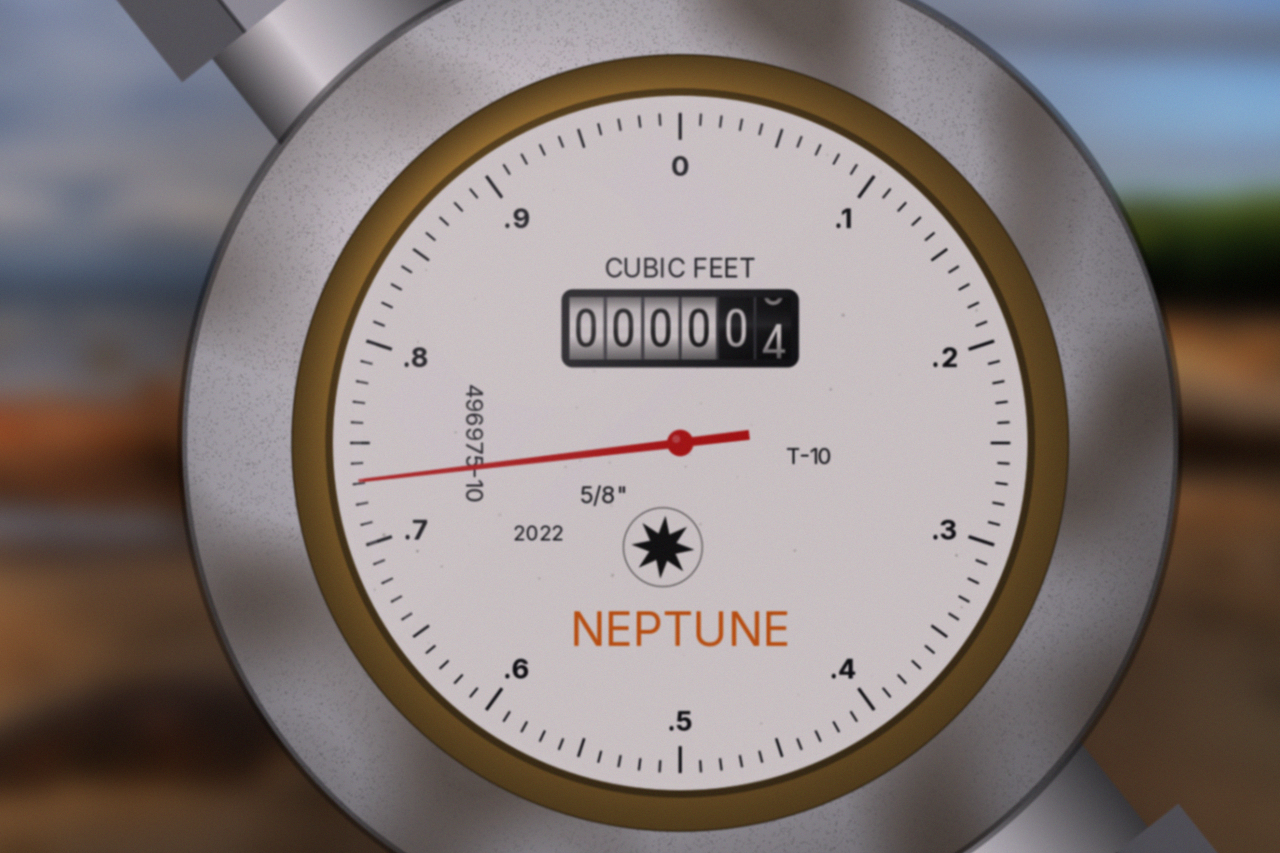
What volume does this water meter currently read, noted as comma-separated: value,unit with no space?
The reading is 3.73,ft³
